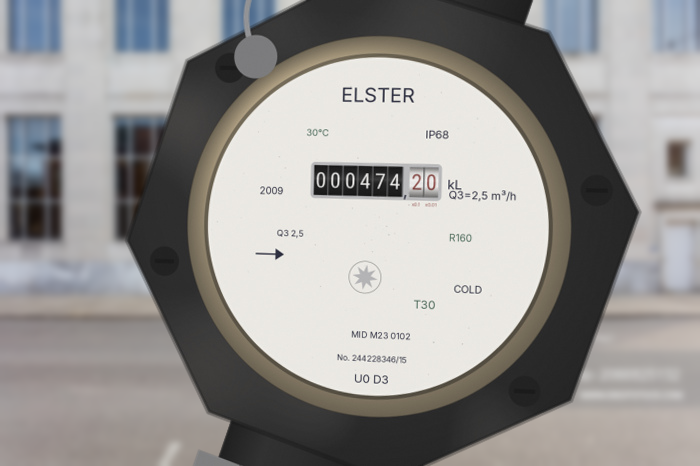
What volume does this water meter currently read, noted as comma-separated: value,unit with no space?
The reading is 474.20,kL
